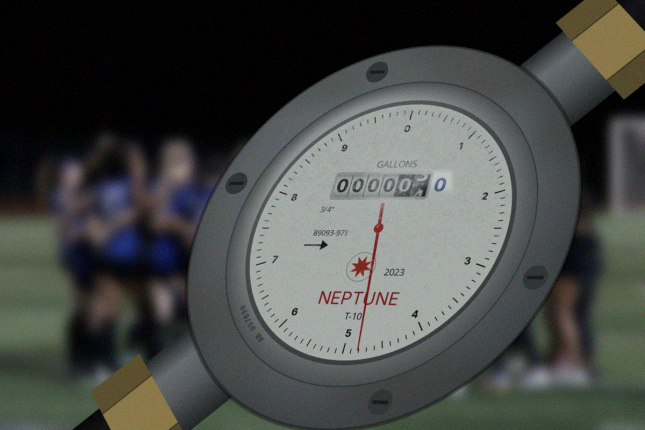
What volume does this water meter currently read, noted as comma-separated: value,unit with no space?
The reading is 34.8,gal
